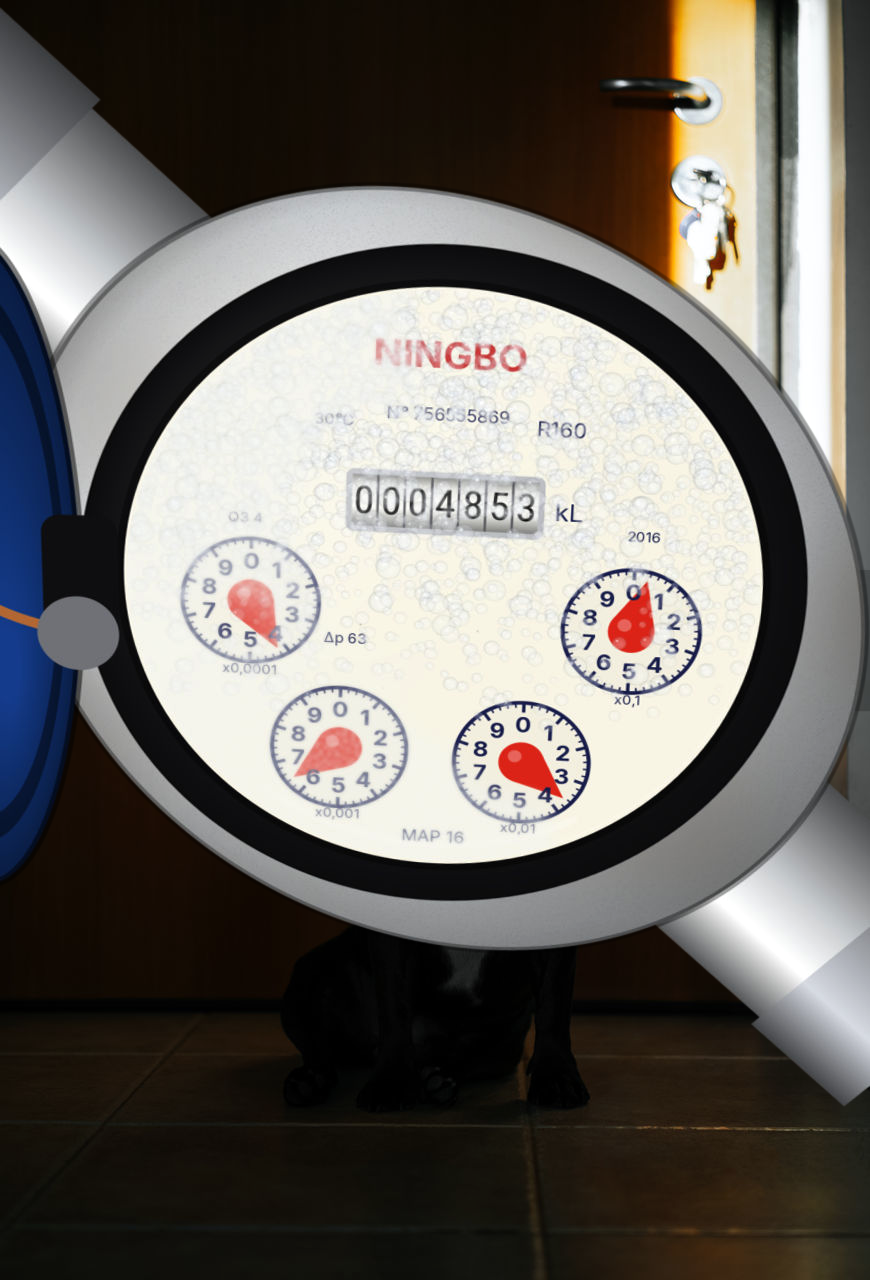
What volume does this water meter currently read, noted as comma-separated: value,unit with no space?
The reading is 4853.0364,kL
